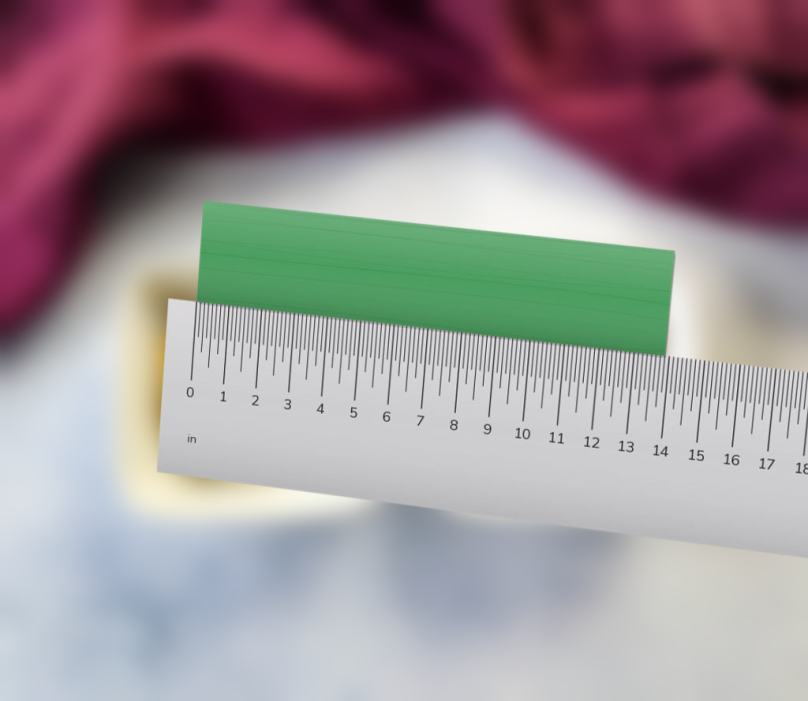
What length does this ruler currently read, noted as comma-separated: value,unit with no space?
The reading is 13.875,in
